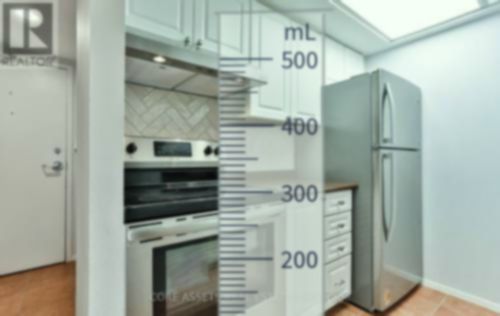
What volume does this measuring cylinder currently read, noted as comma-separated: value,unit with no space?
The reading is 400,mL
